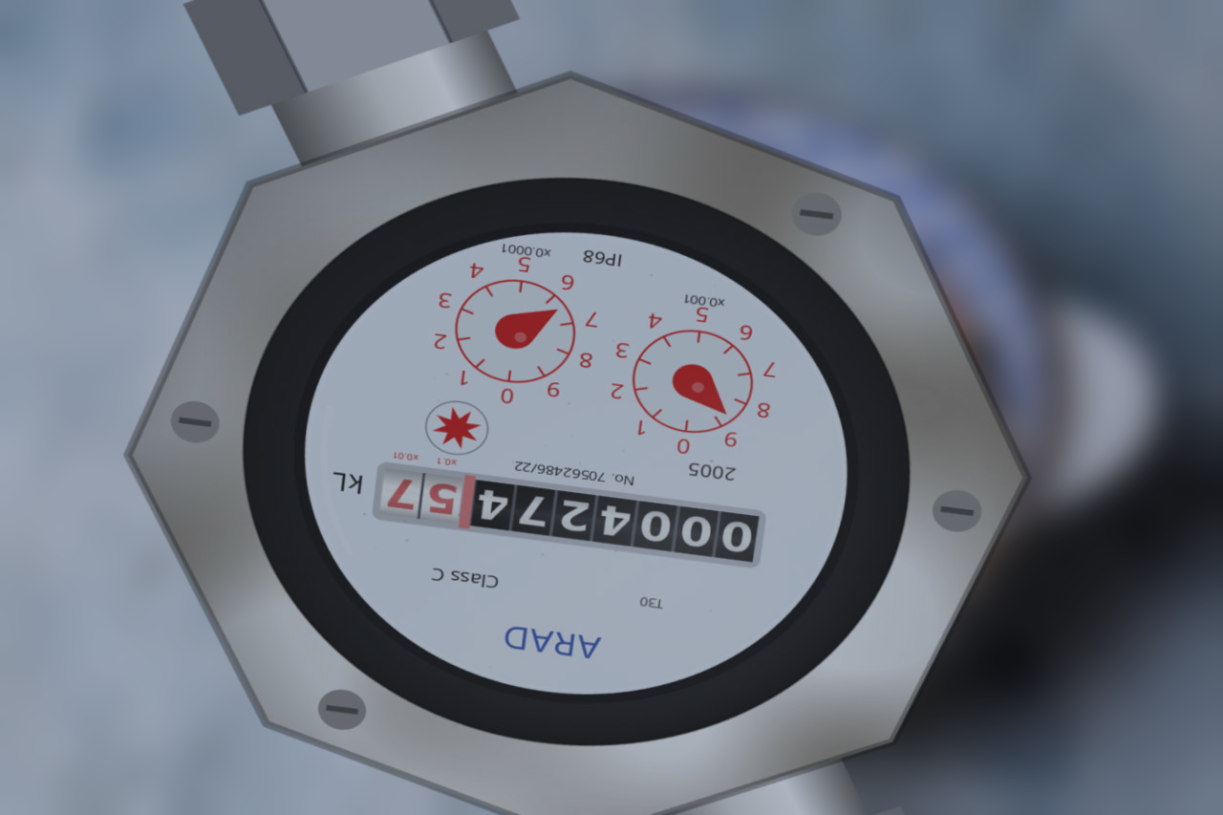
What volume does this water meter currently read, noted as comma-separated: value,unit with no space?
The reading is 4274.5786,kL
